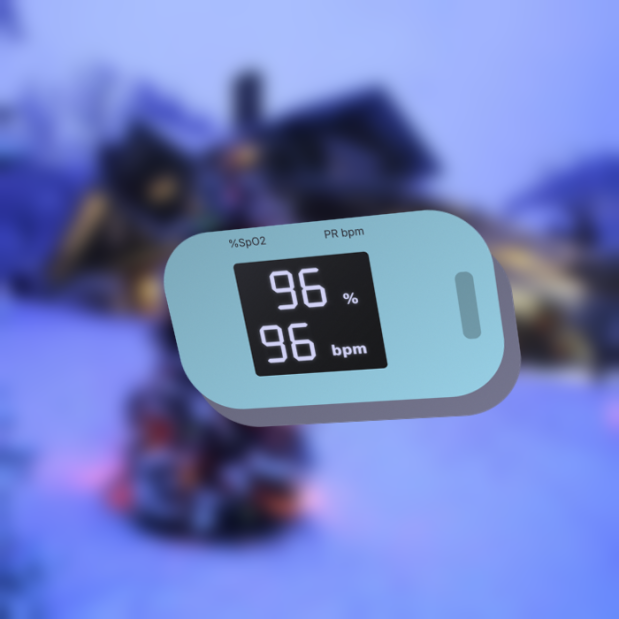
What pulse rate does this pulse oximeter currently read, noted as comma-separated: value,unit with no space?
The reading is 96,bpm
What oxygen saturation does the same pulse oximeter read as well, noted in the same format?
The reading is 96,%
